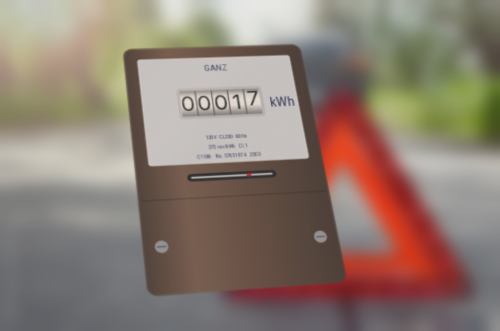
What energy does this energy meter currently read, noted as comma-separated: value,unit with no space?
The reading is 17,kWh
